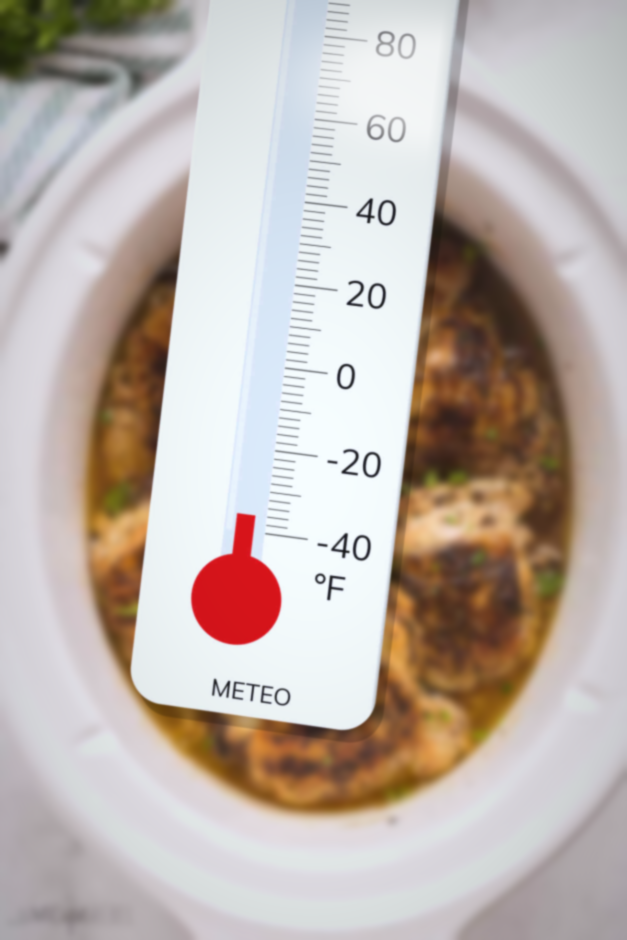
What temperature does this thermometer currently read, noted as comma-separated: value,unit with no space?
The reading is -36,°F
